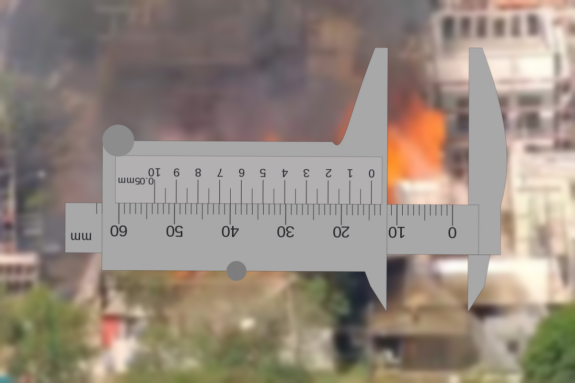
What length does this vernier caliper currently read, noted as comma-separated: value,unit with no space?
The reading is 14.6,mm
